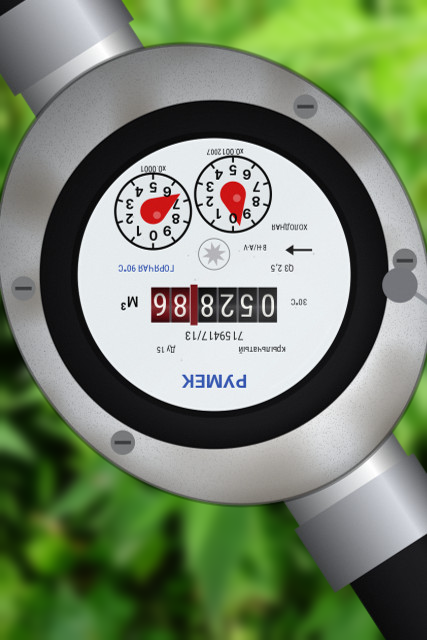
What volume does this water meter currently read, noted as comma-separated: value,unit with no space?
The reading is 528.8596,m³
